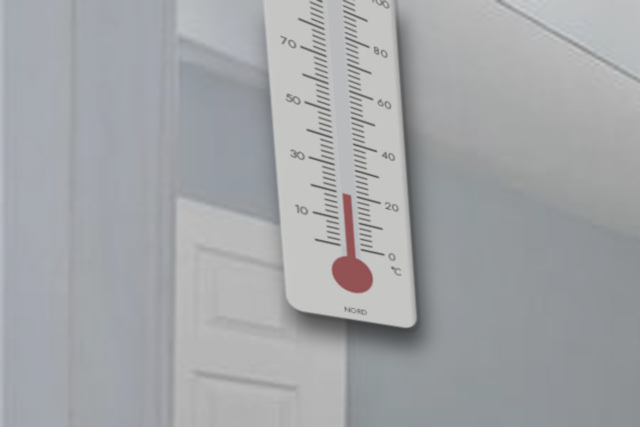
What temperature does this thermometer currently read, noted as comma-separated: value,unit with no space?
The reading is 20,°C
